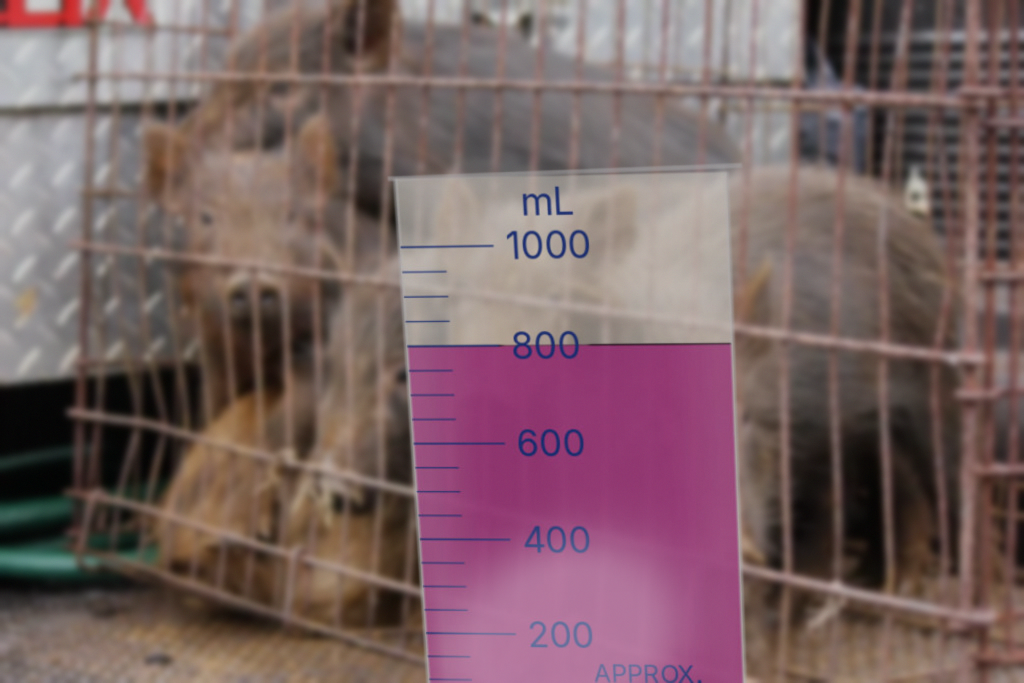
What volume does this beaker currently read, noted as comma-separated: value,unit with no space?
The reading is 800,mL
